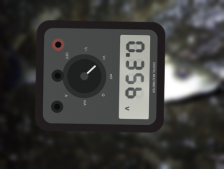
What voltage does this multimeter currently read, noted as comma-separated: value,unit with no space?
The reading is 0.356,V
